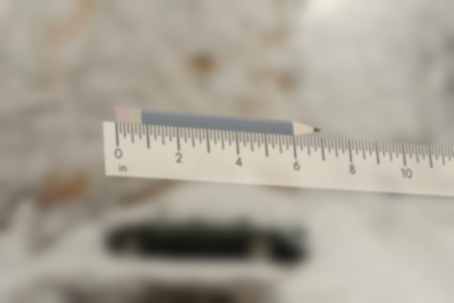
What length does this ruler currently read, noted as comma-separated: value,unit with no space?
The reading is 7,in
